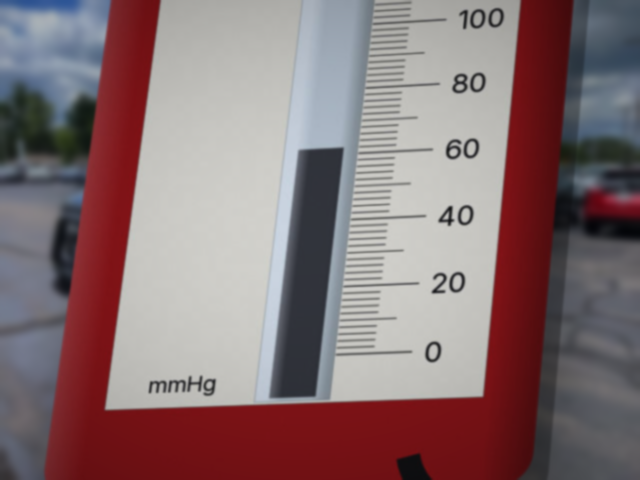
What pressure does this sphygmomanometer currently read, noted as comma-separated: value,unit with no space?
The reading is 62,mmHg
